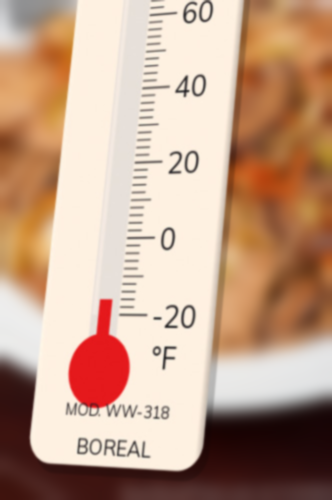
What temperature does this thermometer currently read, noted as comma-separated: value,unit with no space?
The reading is -16,°F
